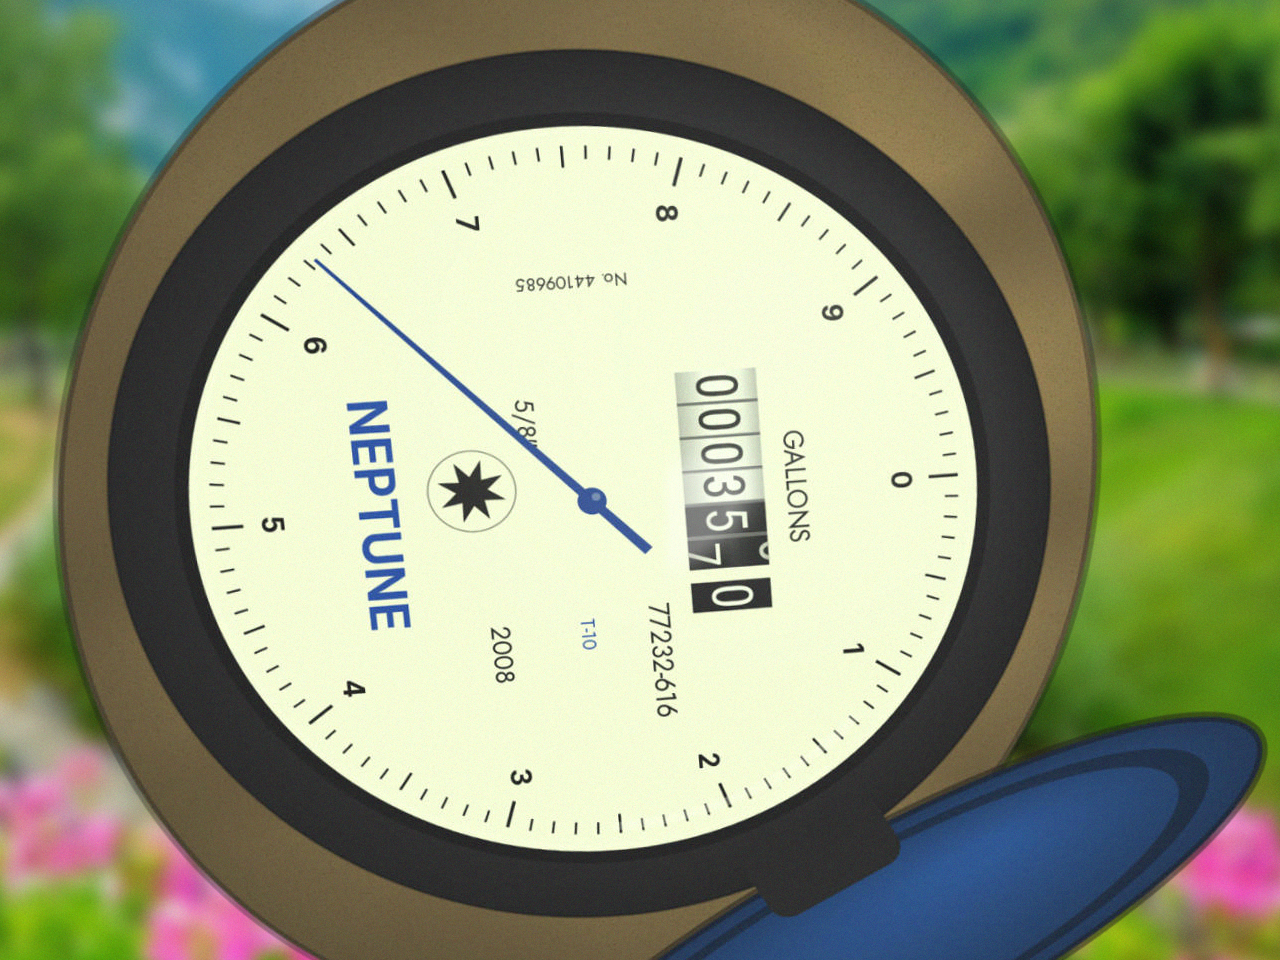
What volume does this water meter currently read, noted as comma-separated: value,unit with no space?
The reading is 3566.3,gal
